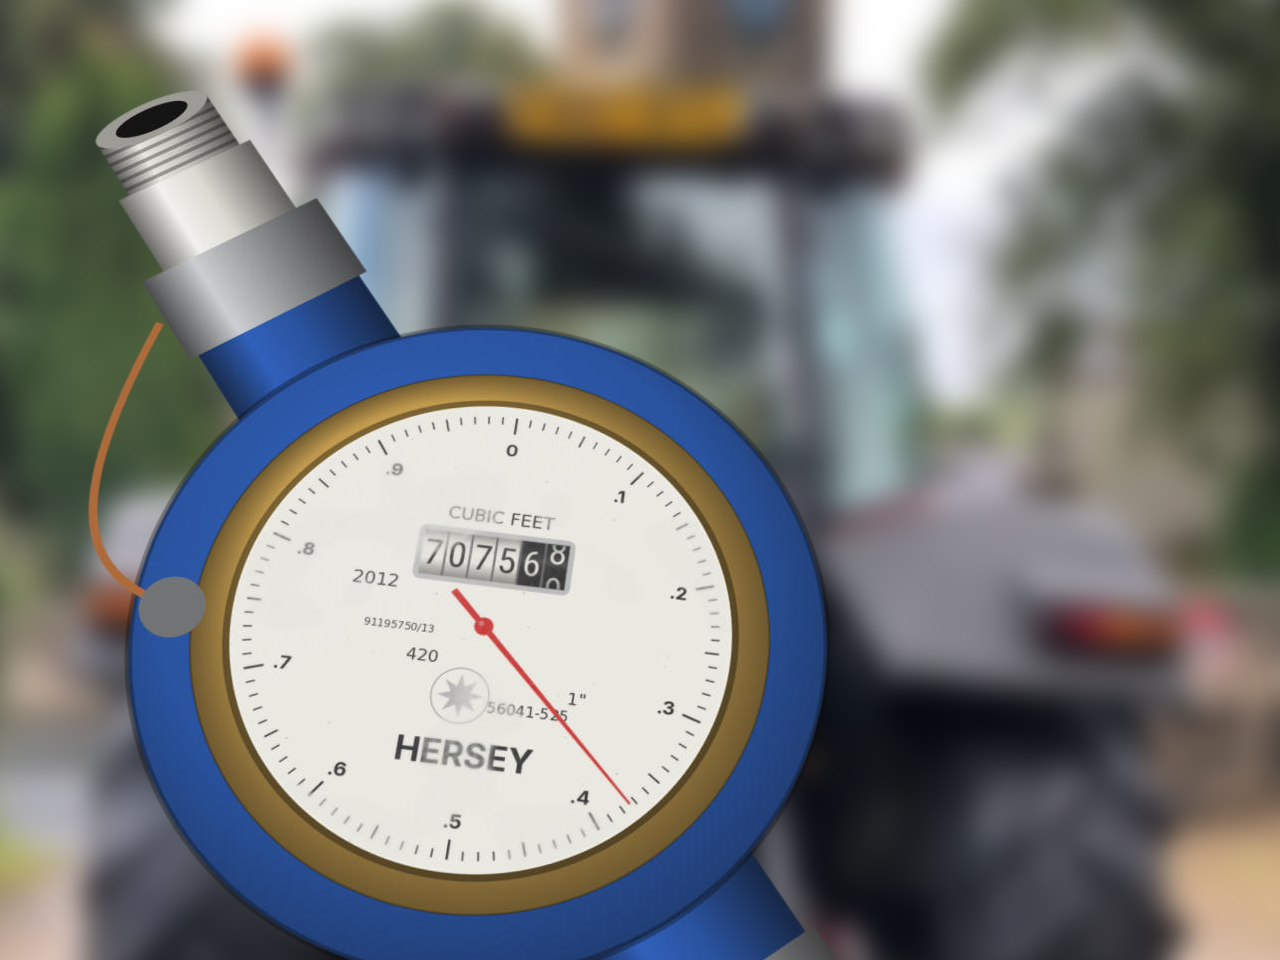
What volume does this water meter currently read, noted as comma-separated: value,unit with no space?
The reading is 707568.37,ft³
